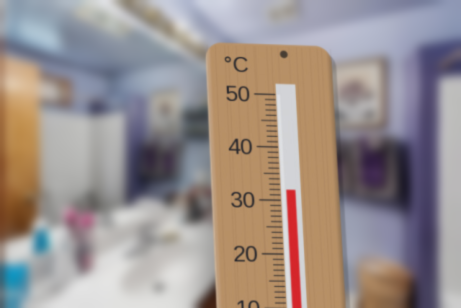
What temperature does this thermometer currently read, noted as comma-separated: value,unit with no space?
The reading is 32,°C
